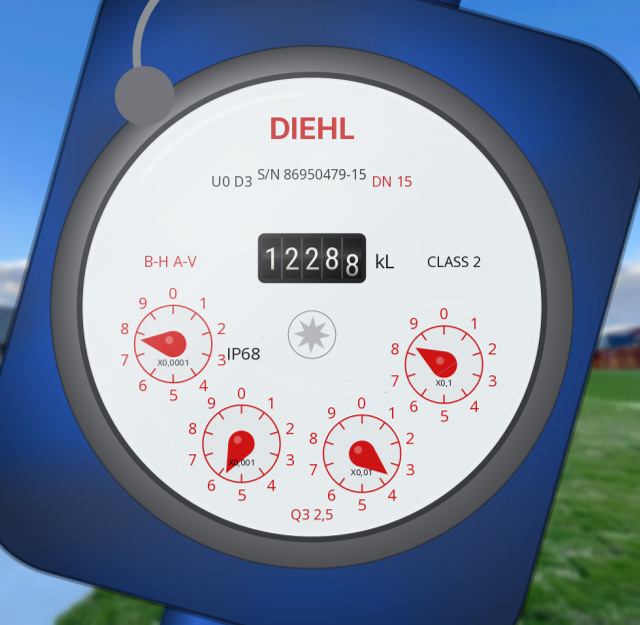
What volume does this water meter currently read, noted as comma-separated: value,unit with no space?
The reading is 12287.8357,kL
